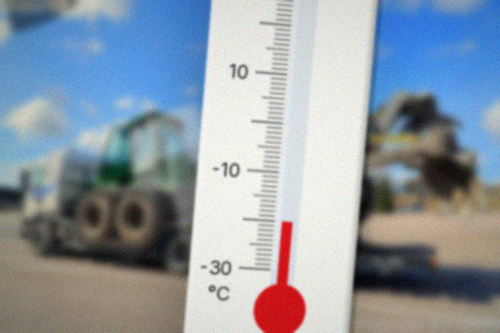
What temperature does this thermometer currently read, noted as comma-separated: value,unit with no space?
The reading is -20,°C
